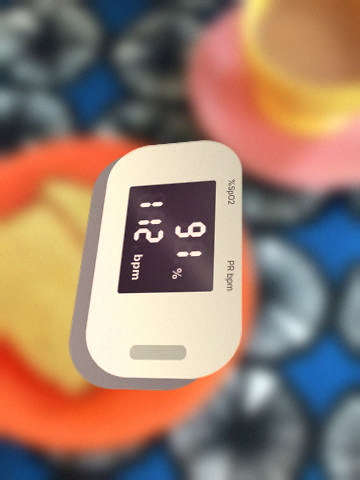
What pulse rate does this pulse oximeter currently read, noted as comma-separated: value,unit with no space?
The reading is 112,bpm
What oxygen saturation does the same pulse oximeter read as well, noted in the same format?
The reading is 91,%
